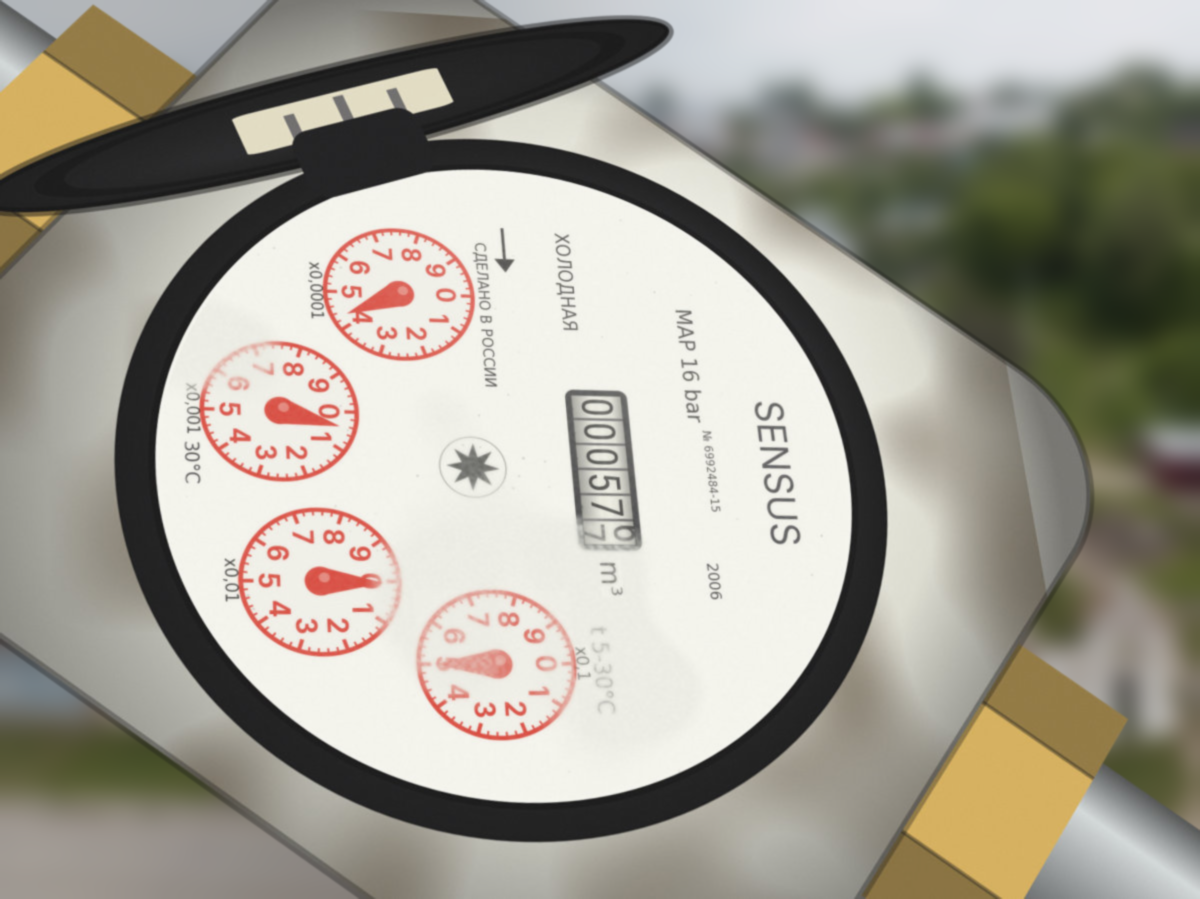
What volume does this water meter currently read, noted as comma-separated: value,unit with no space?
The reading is 576.5004,m³
